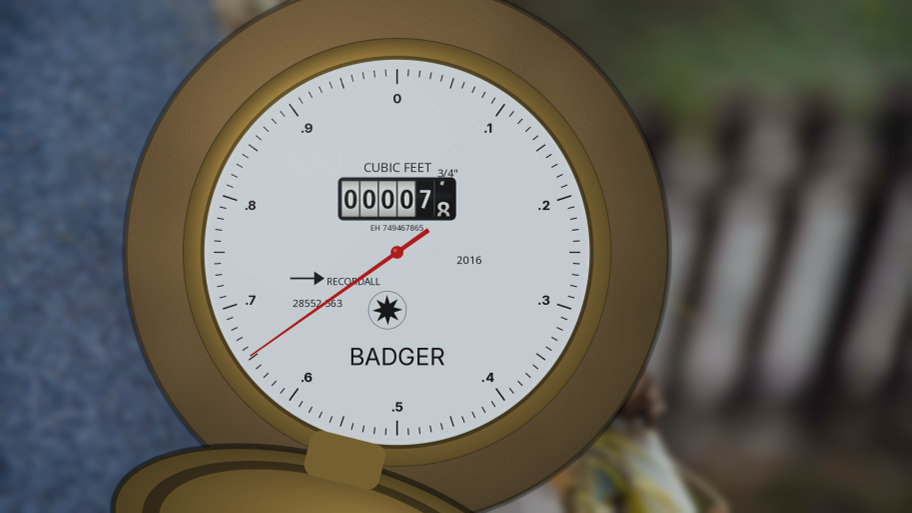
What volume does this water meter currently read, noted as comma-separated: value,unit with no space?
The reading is 77.65,ft³
